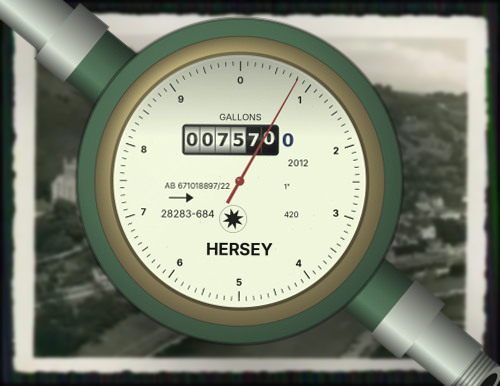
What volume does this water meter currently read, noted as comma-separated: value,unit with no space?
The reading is 75700.8,gal
